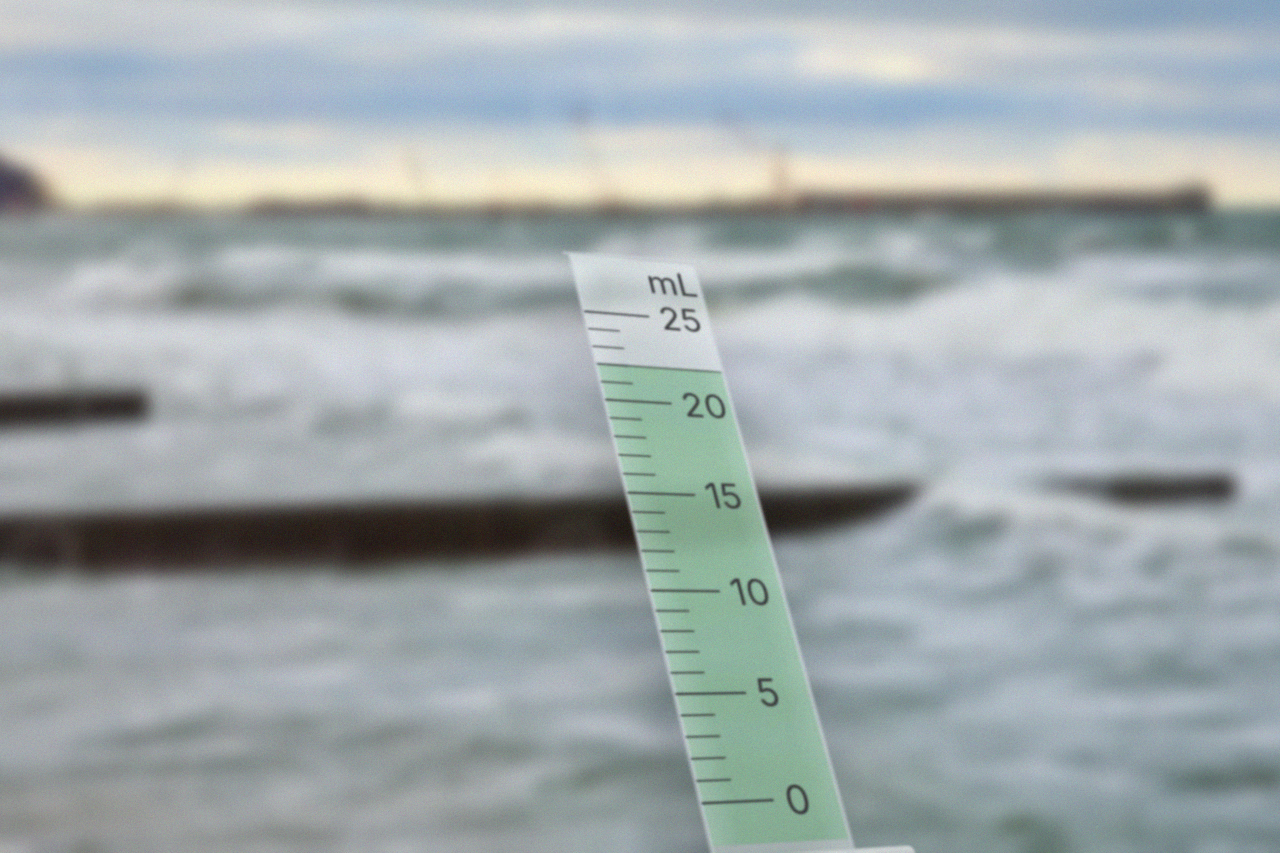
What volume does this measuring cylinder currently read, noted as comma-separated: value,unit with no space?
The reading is 22,mL
